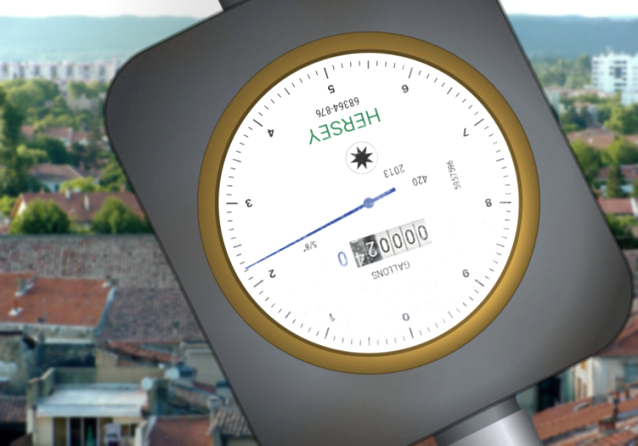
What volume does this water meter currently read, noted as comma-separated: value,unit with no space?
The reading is 242.2,gal
